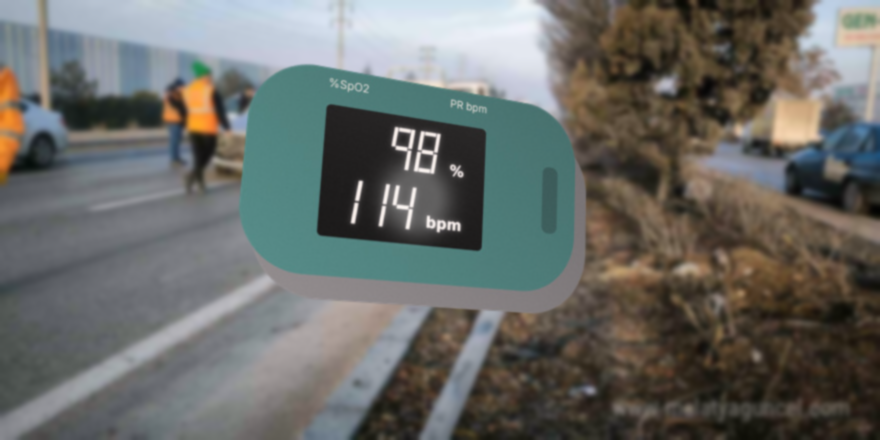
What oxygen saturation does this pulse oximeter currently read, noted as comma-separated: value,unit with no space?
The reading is 98,%
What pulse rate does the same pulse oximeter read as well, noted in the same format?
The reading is 114,bpm
